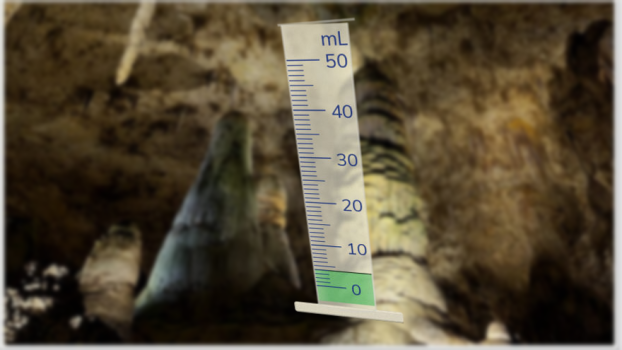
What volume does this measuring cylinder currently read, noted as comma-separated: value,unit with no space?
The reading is 4,mL
